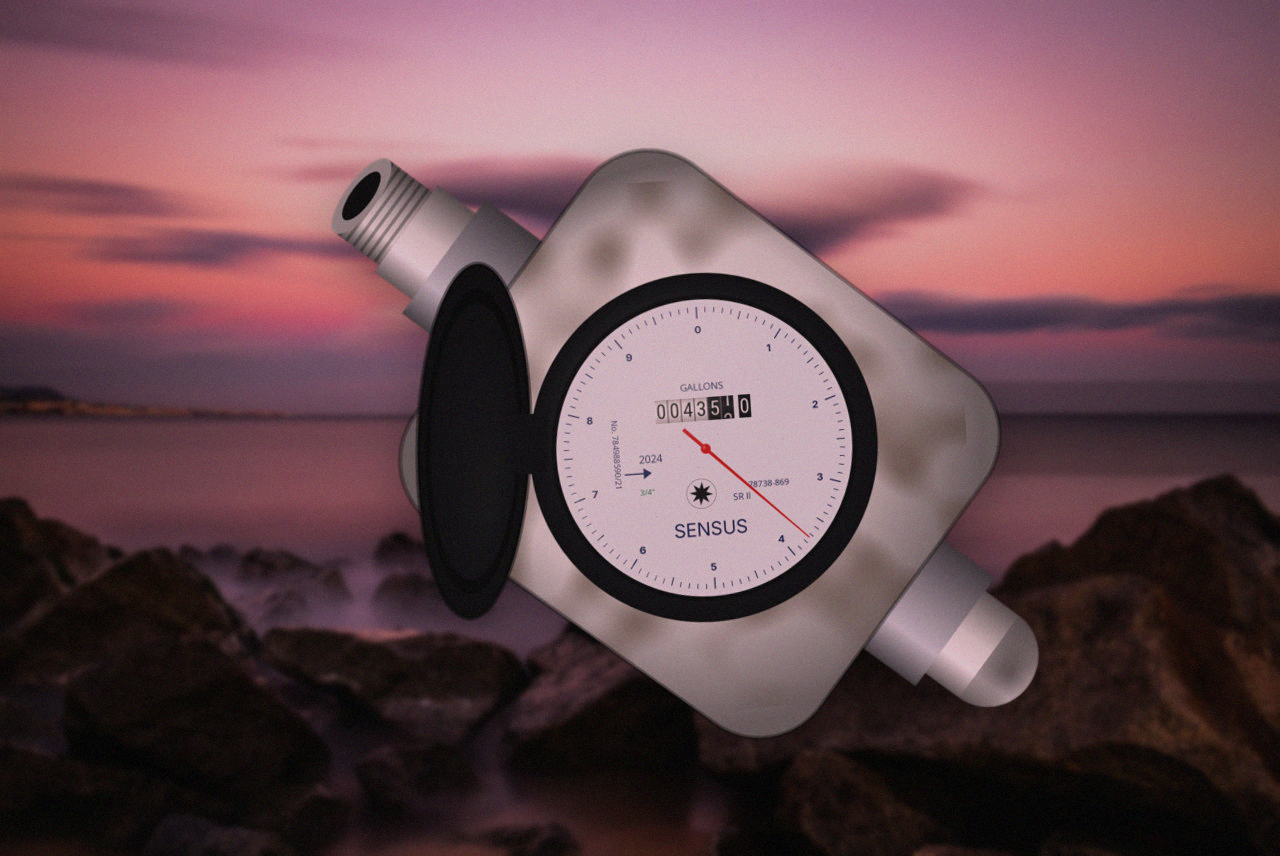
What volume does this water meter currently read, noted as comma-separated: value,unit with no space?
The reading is 43513.7,gal
